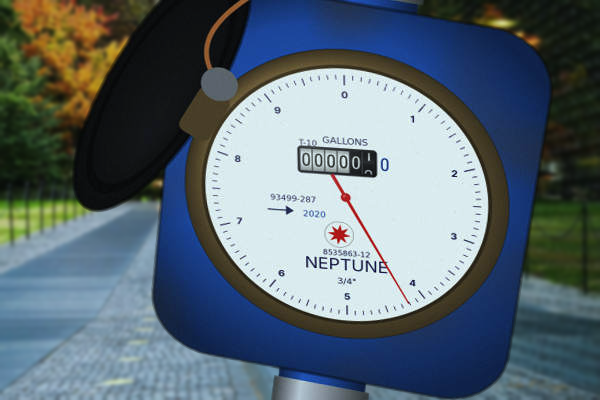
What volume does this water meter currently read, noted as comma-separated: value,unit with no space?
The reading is 14.2,gal
